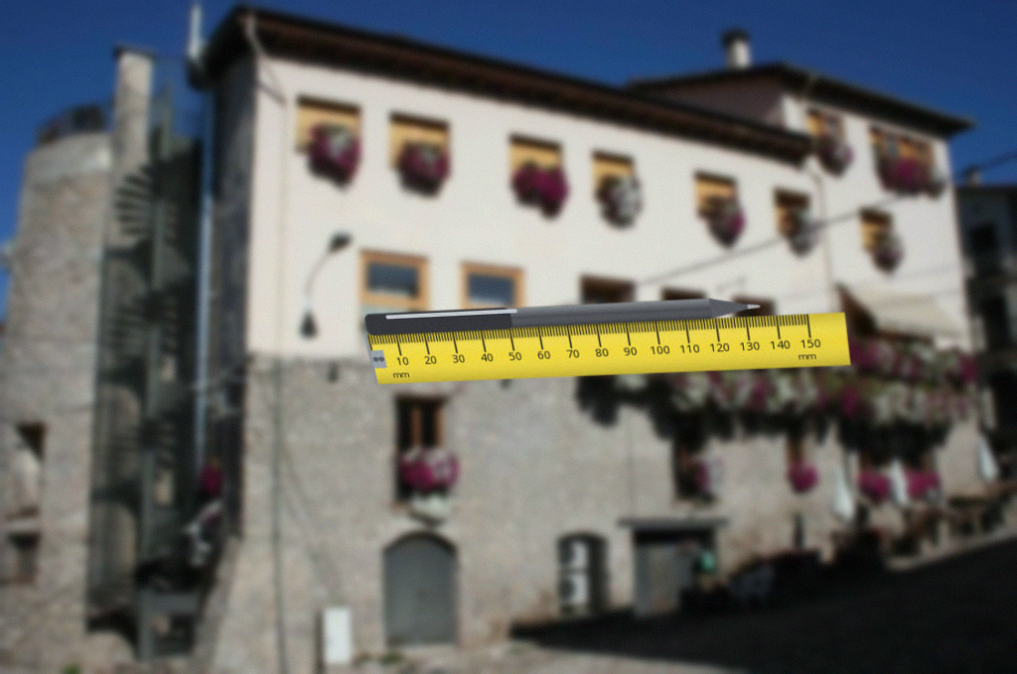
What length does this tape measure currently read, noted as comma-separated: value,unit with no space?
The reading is 135,mm
